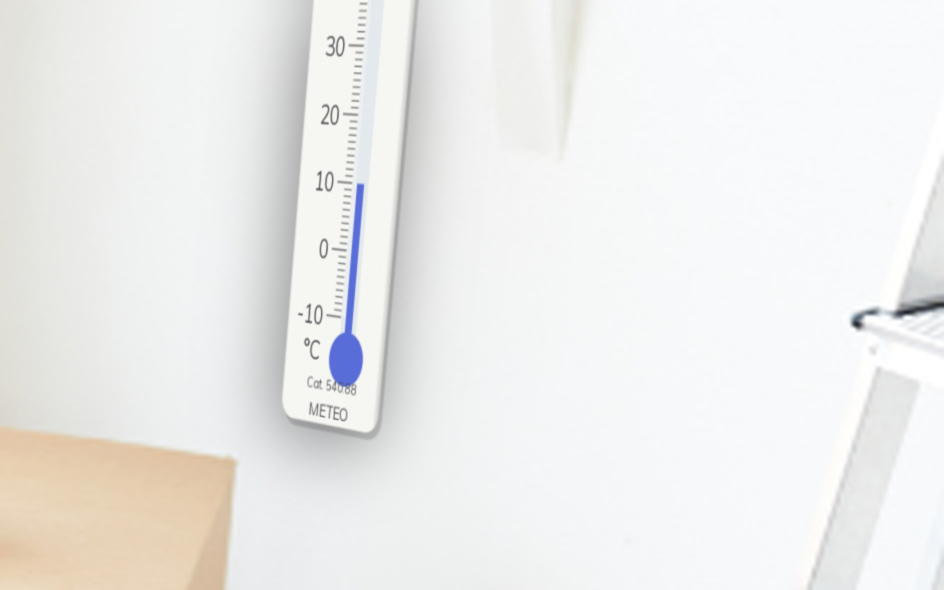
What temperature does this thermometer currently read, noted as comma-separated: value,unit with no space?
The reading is 10,°C
